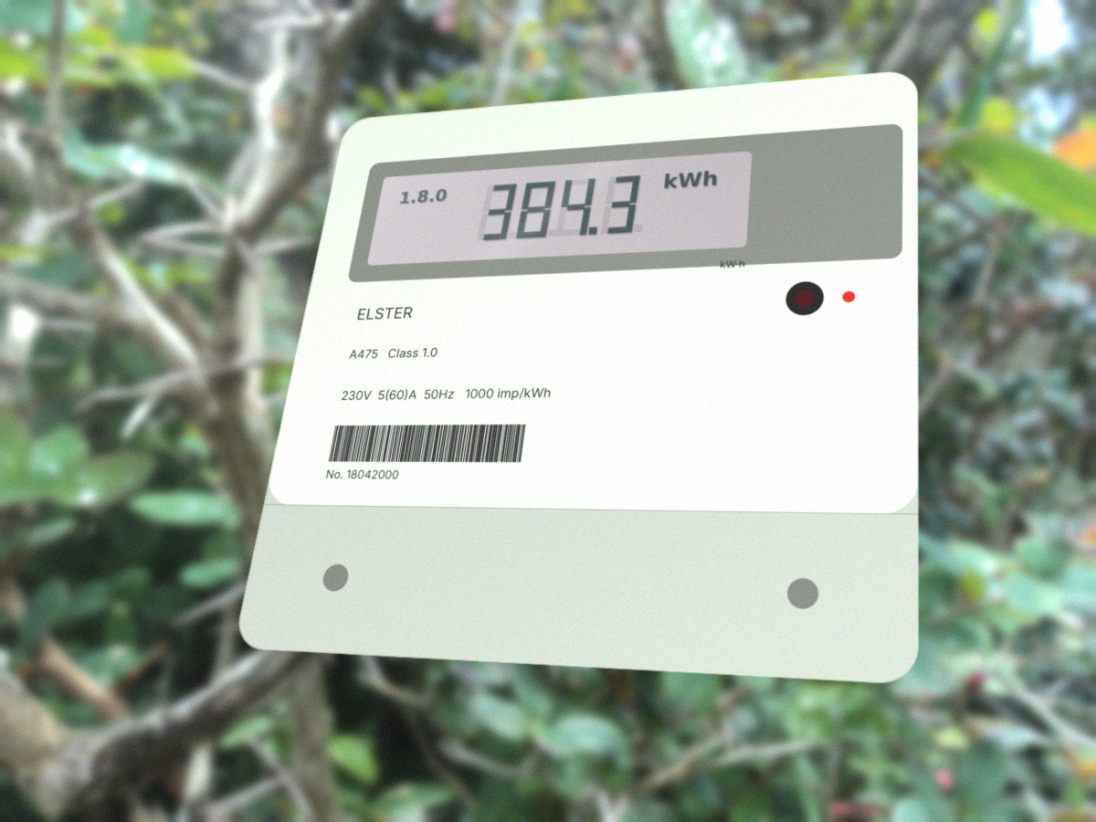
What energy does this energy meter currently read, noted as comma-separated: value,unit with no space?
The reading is 384.3,kWh
